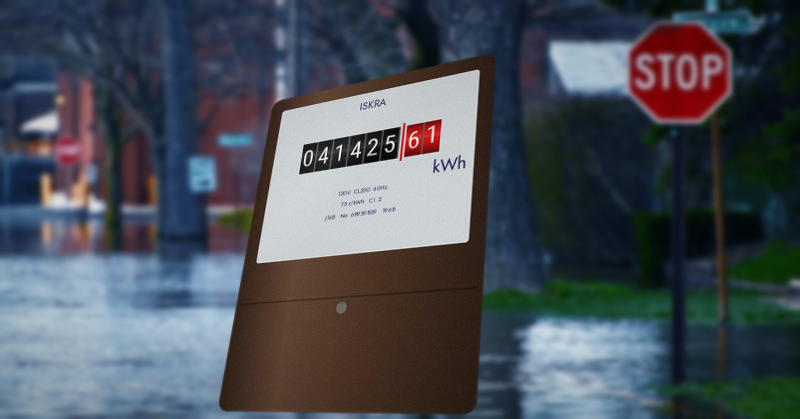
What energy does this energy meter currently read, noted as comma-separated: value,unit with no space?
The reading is 41425.61,kWh
